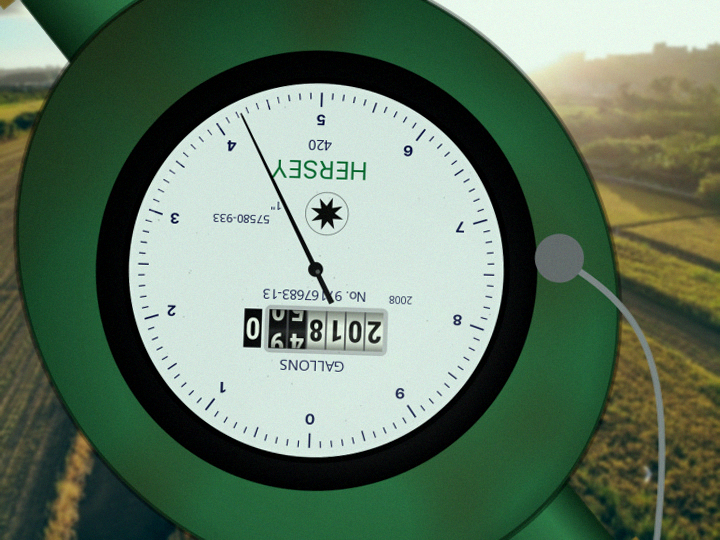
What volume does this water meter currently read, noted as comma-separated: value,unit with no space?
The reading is 2018494.2,gal
